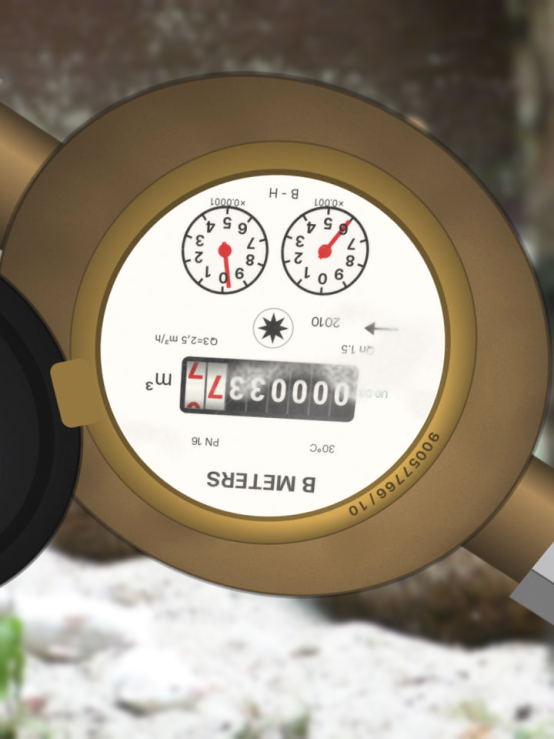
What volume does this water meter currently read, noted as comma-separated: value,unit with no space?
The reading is 33.7659,m³
